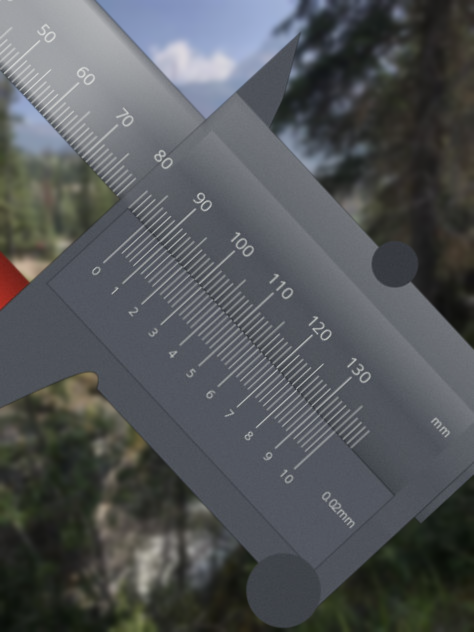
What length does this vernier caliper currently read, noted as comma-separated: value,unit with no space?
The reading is 86.0,mm
